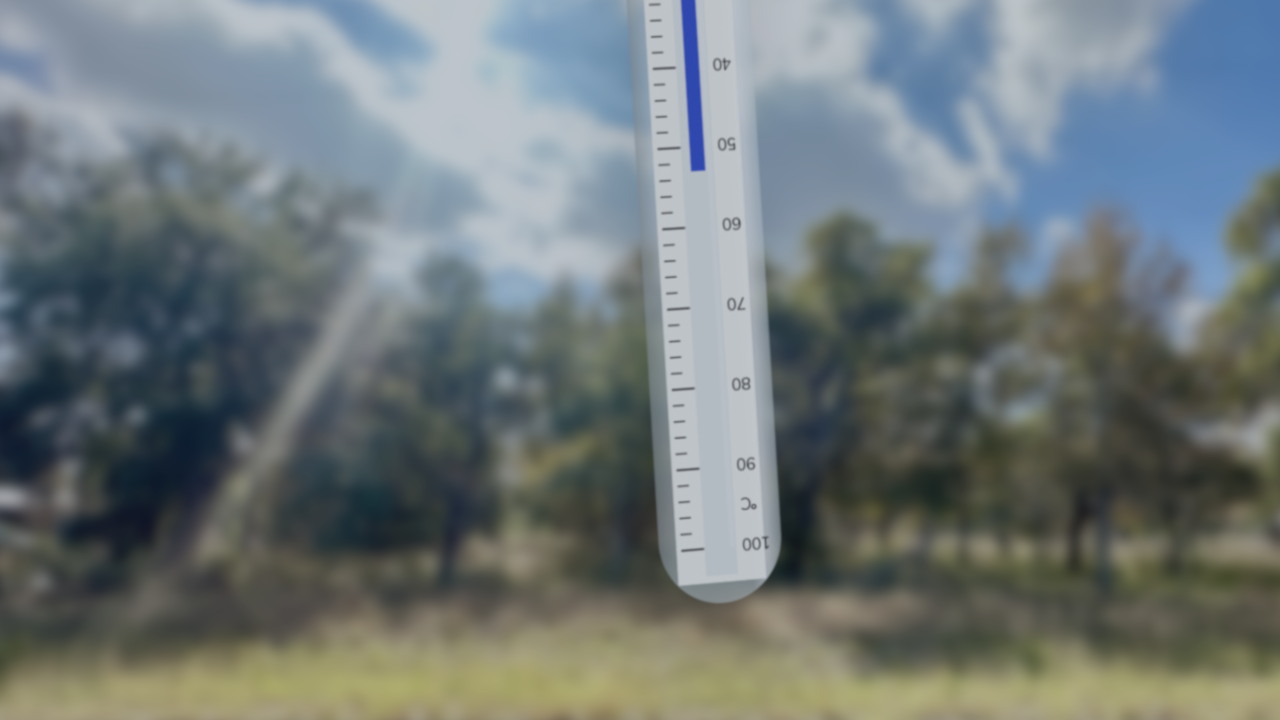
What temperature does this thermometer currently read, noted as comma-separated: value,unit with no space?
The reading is 53,°C
